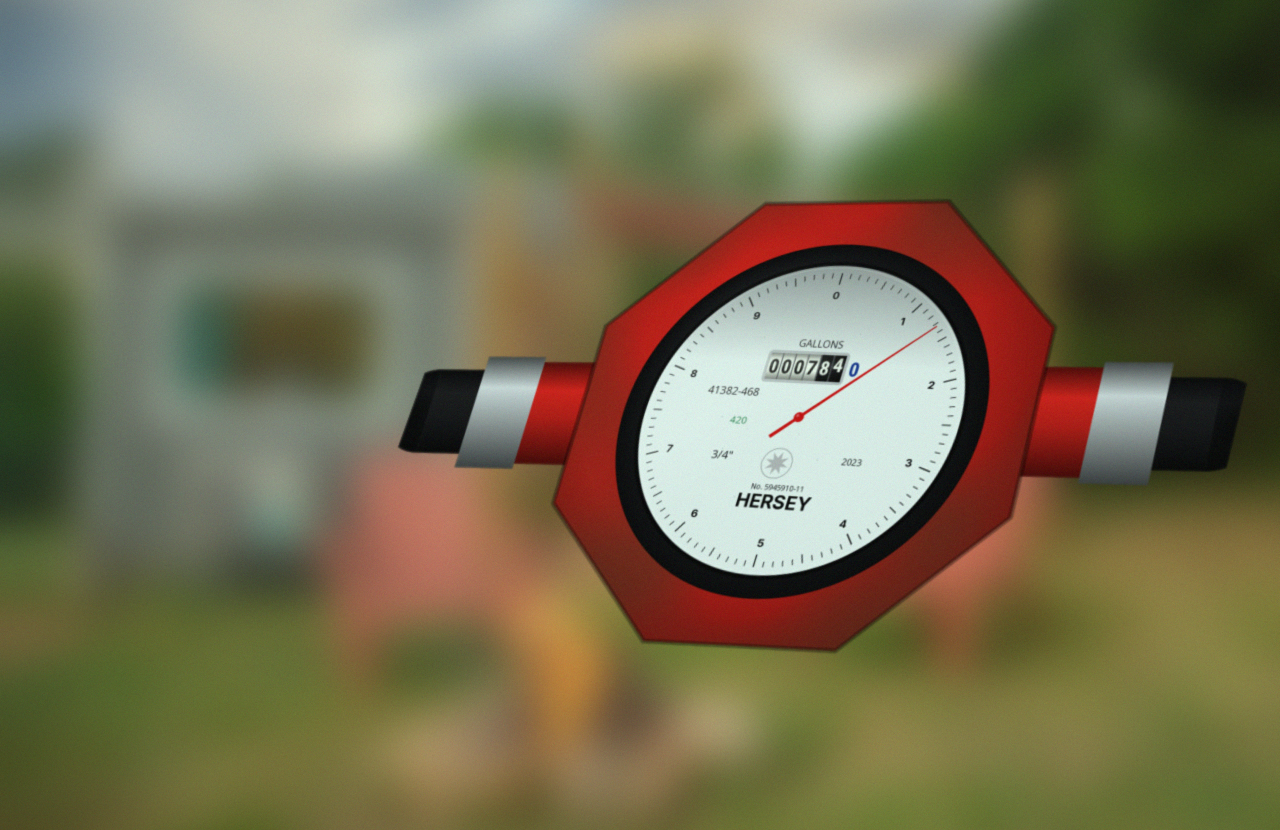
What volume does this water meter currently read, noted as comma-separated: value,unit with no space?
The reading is 7841.3,gal
